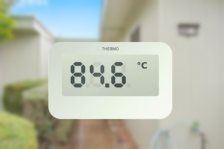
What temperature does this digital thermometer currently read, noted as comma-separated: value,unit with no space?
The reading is 84.6,°C
